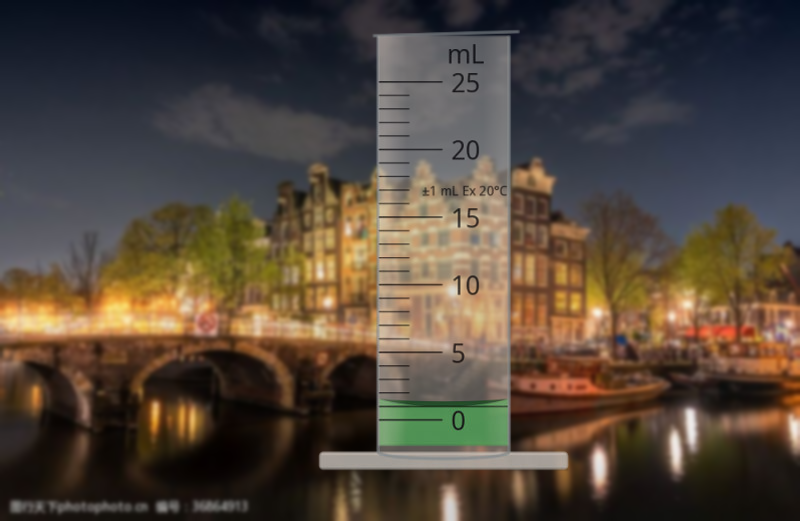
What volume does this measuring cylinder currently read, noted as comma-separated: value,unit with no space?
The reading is 1,mL
